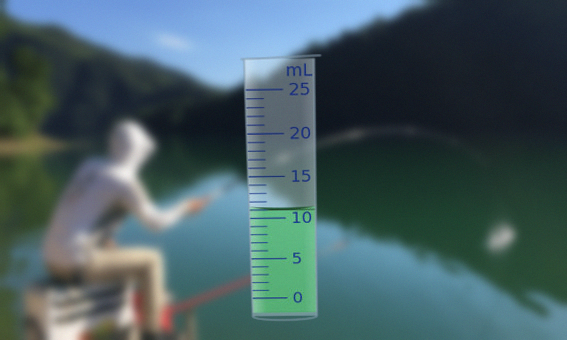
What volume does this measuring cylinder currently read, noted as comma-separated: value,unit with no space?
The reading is 11,mL
